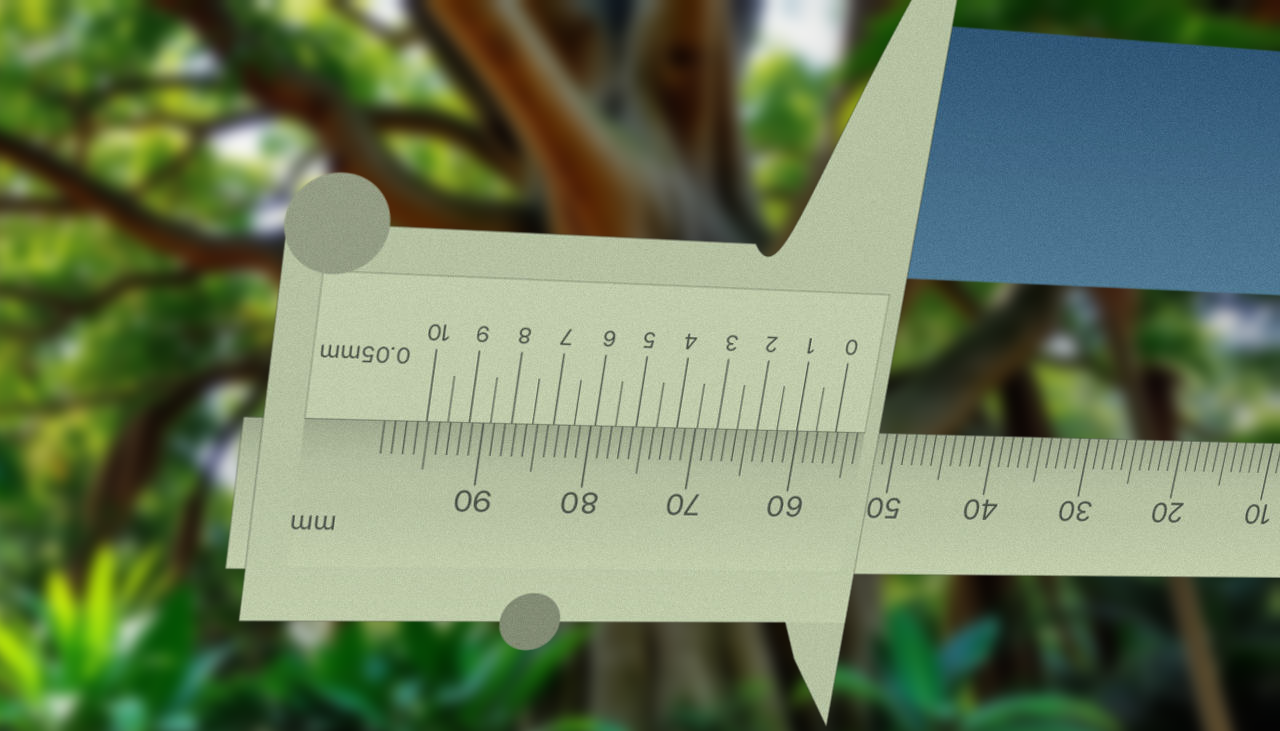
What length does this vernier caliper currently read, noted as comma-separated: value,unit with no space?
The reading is 56.2,mm
